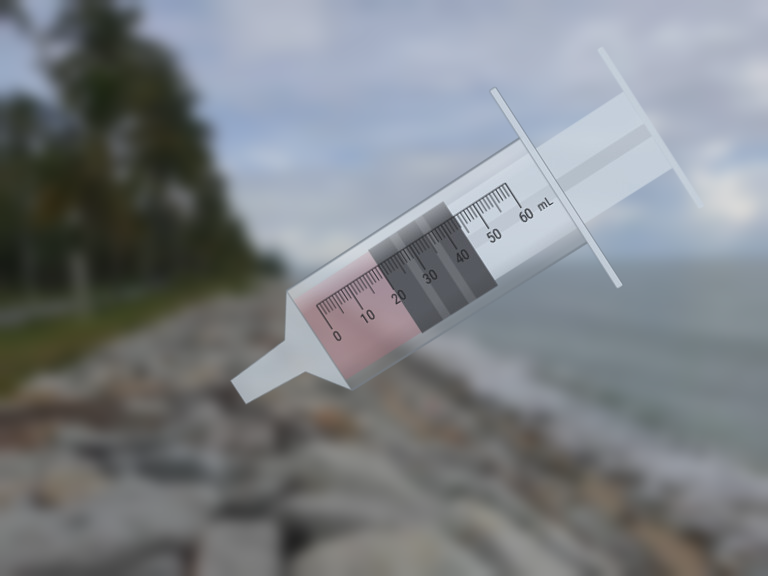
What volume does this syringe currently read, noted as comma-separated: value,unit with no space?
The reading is 20,mL
